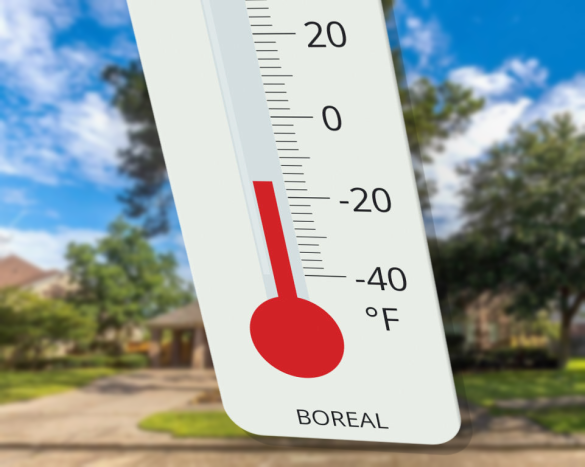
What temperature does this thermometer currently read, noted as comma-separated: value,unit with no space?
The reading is -16,°F
